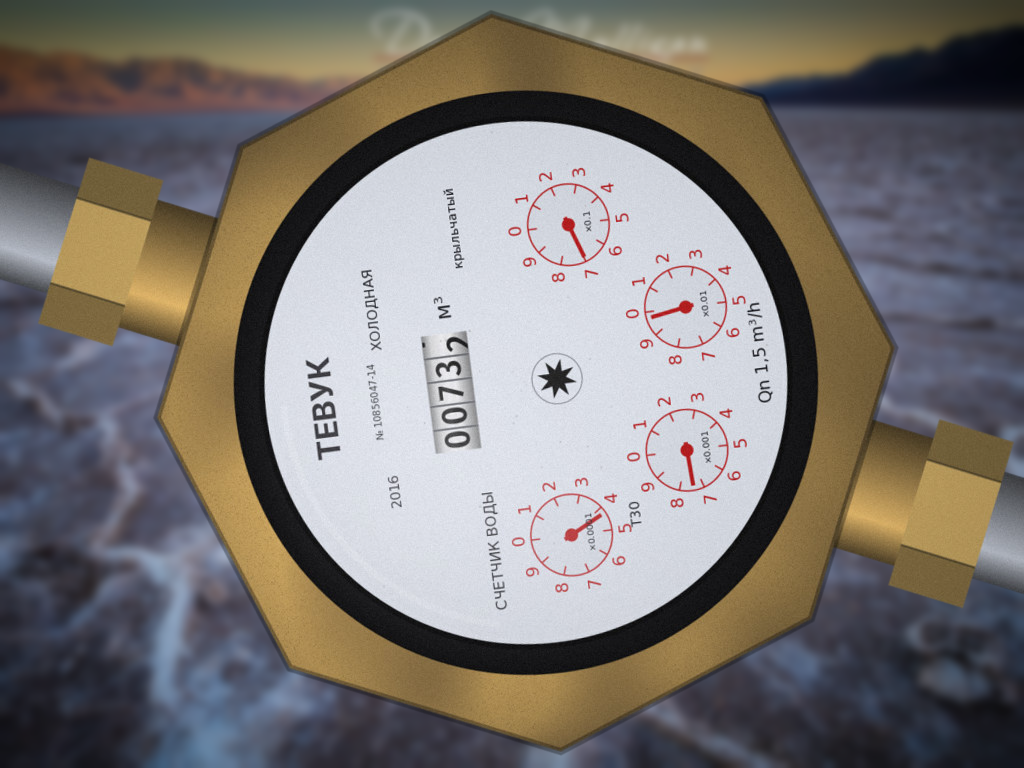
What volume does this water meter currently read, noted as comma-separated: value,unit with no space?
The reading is 731.6974,m³
